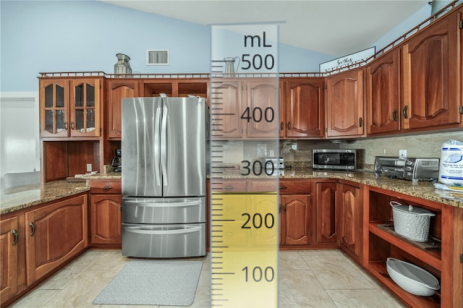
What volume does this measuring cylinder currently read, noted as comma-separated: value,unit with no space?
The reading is 250,mL
